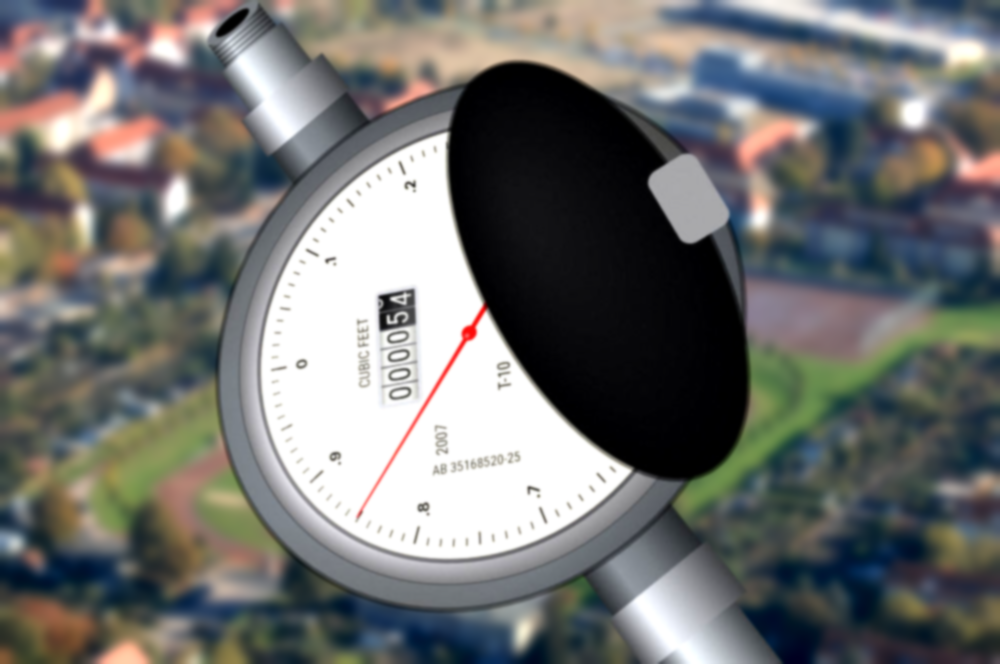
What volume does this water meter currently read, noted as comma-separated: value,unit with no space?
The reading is 53.85,ft³
